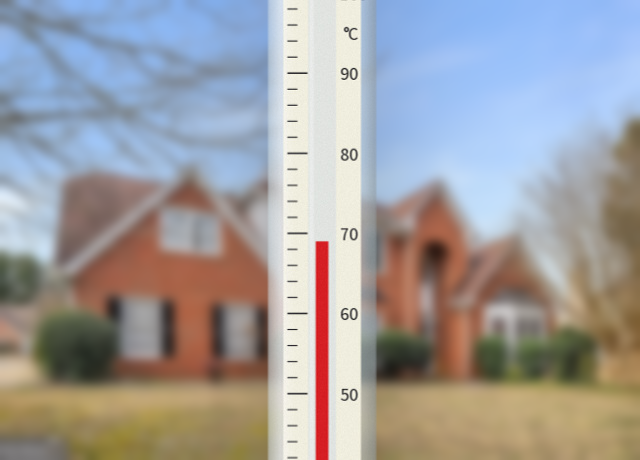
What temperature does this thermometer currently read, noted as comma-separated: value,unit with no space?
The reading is 69,°C
